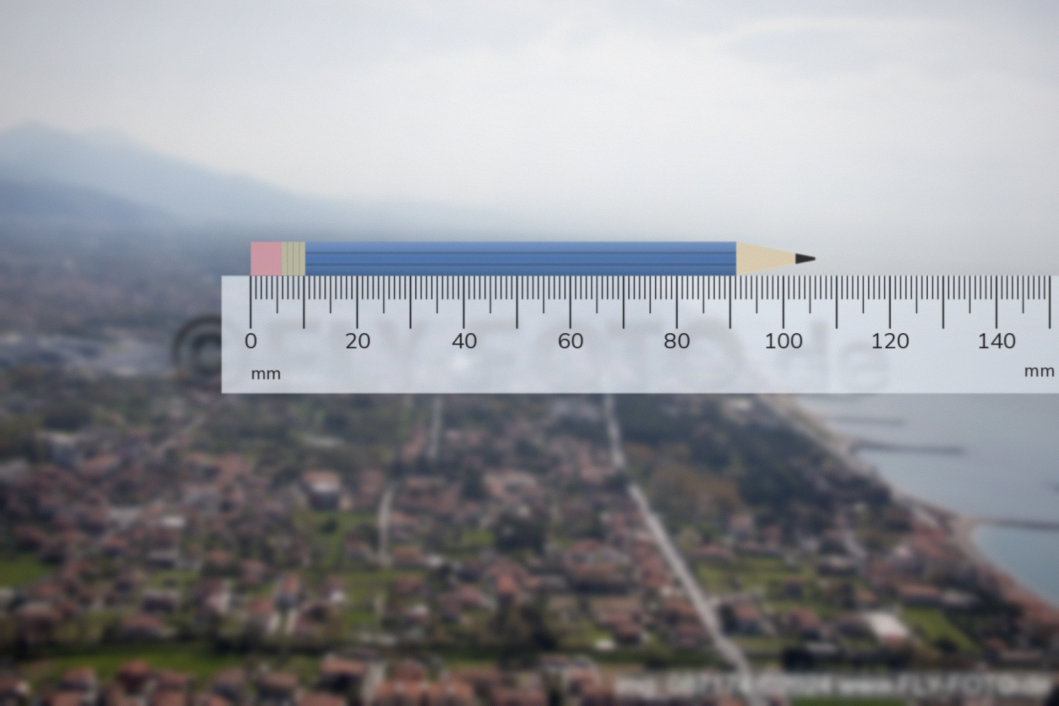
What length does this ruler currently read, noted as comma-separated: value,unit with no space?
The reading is 106,mm
